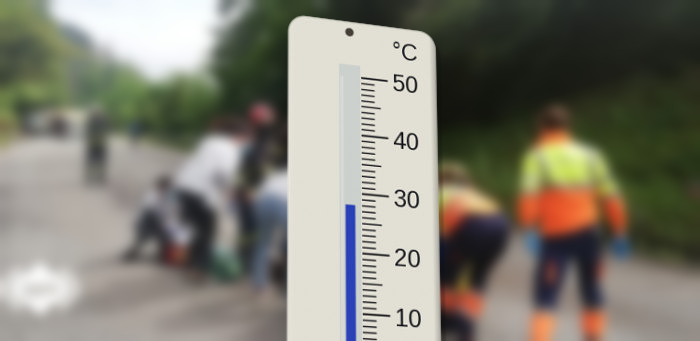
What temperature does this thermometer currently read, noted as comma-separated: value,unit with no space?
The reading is 28,°C
